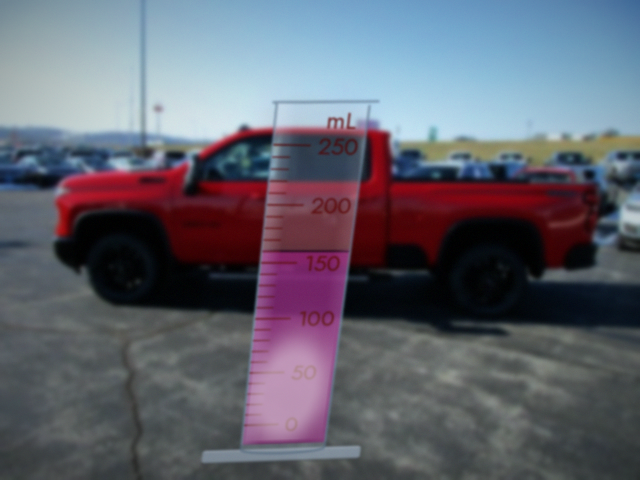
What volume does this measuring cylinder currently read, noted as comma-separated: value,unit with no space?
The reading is 160,mL
